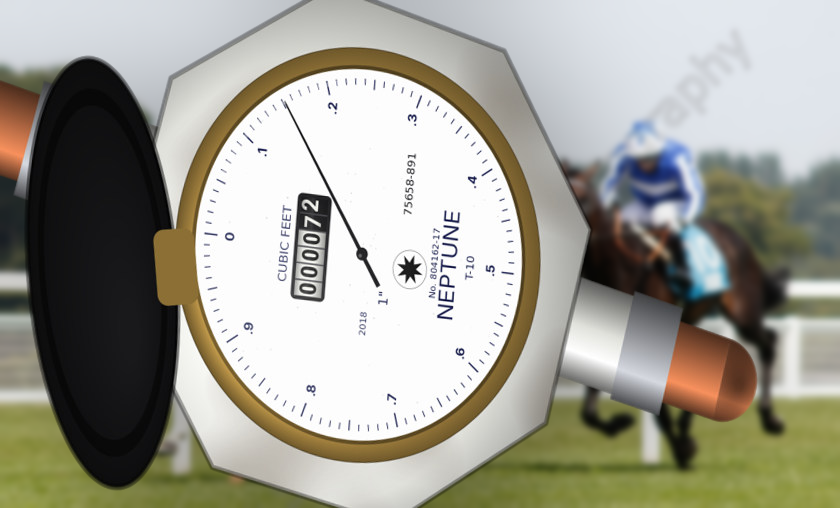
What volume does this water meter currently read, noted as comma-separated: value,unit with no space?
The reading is 72.15,ft³
